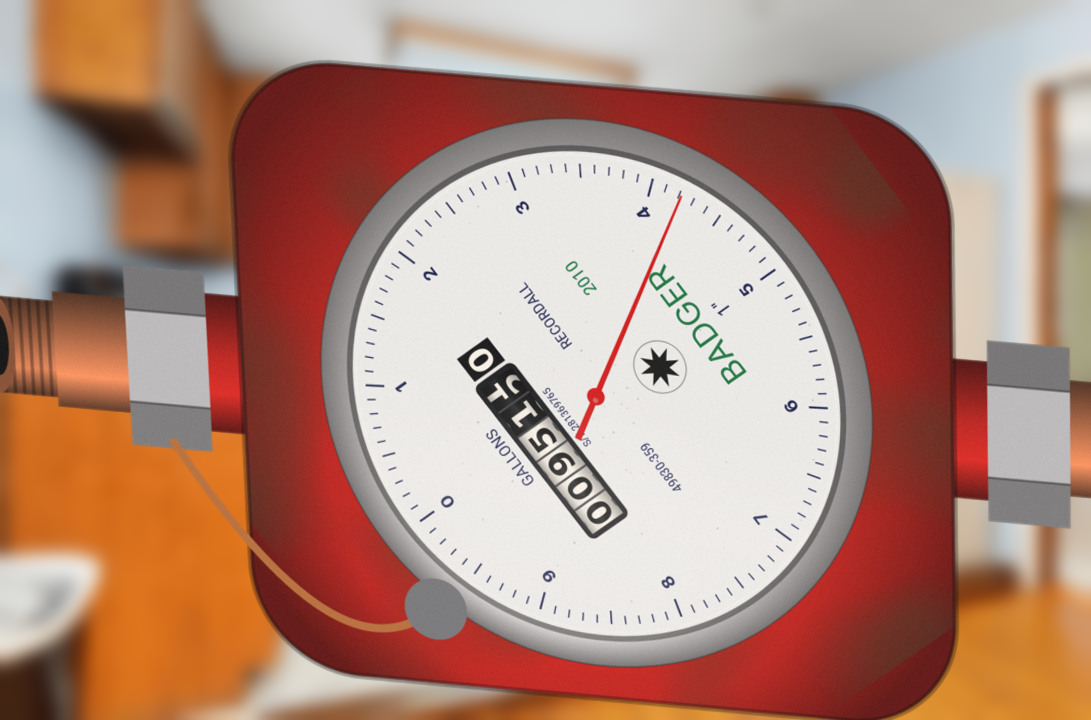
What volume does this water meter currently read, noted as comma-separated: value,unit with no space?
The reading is 95114.2,gal
